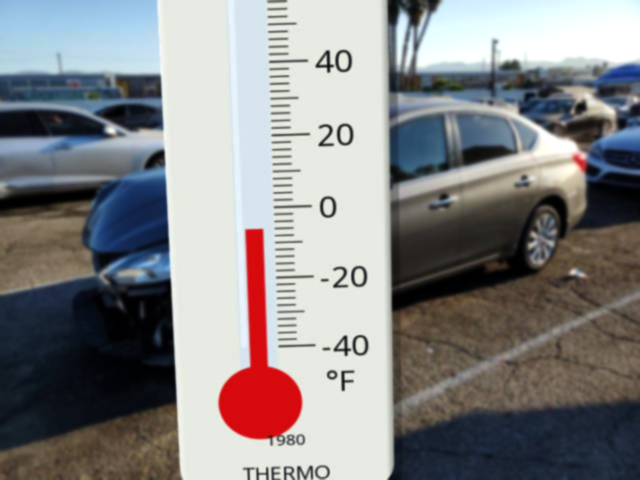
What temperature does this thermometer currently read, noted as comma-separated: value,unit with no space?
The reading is -6,°F
